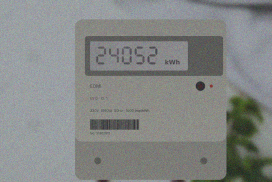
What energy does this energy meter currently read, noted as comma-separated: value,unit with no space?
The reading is 24052,kWh
